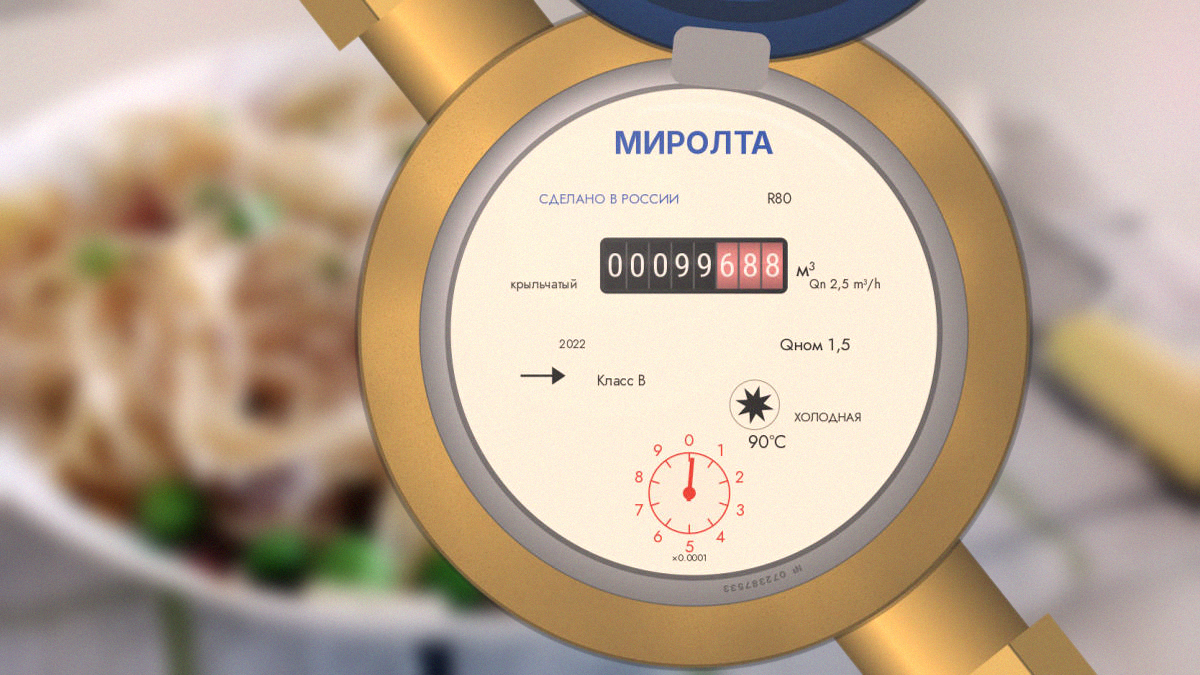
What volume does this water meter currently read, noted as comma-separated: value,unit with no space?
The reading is 99.6880,m³
